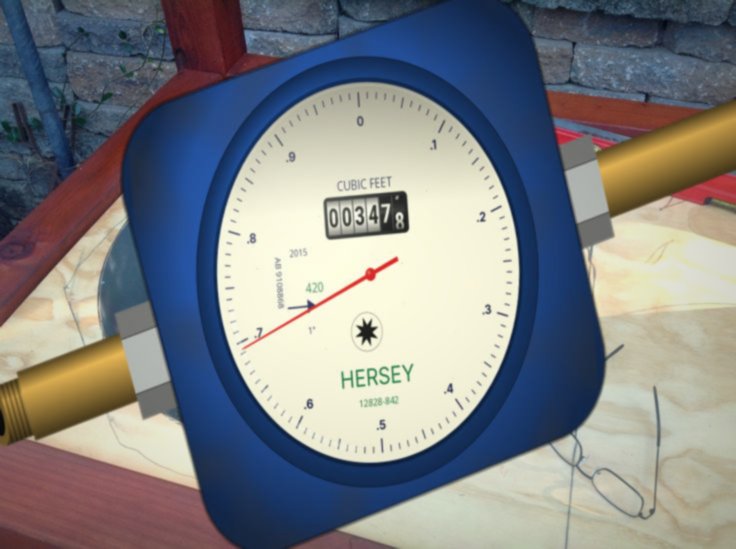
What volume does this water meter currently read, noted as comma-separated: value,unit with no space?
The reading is 3477.69,ft³
